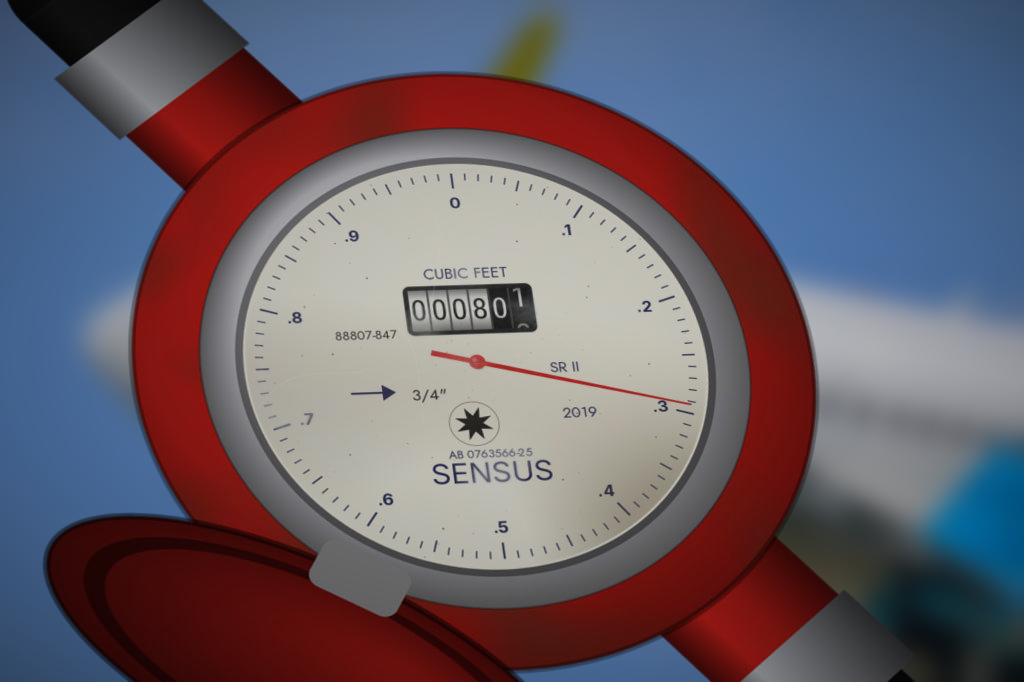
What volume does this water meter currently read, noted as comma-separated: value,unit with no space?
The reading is 801.29,ft³
